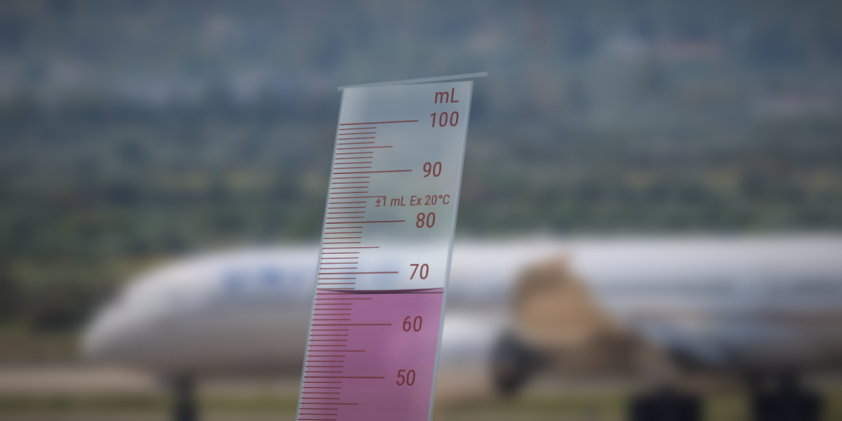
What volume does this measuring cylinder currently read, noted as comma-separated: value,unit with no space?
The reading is 66,mL
